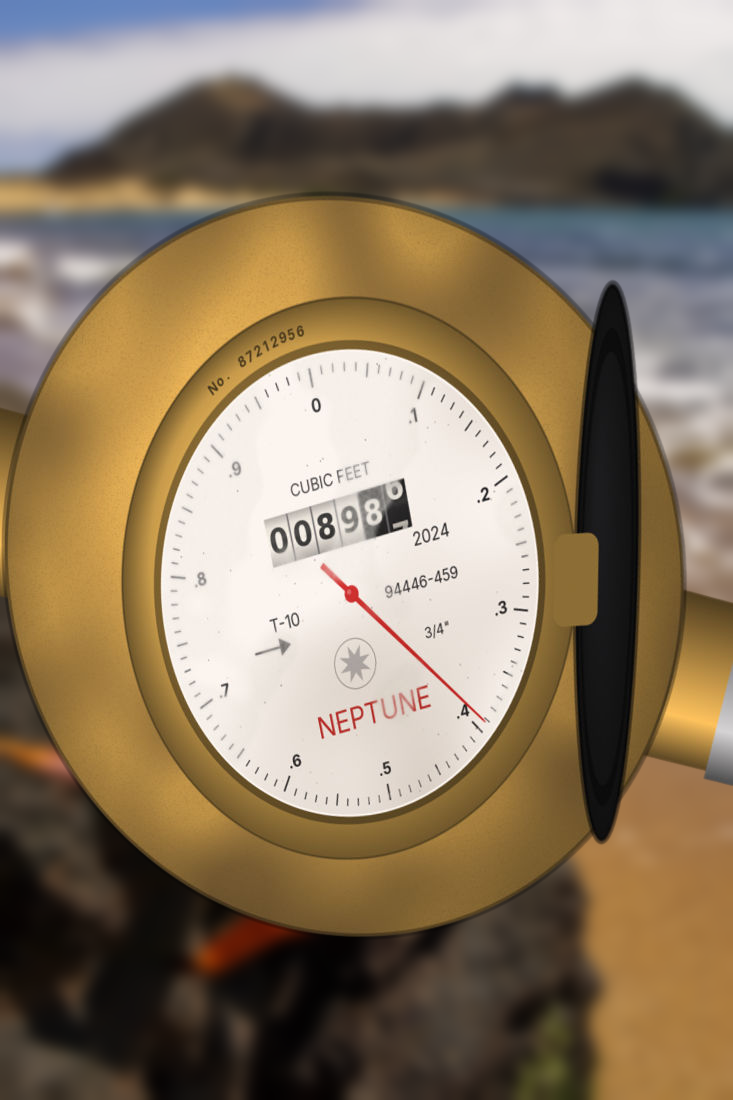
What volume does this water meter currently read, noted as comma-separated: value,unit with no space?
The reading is 8986.39,ft³
